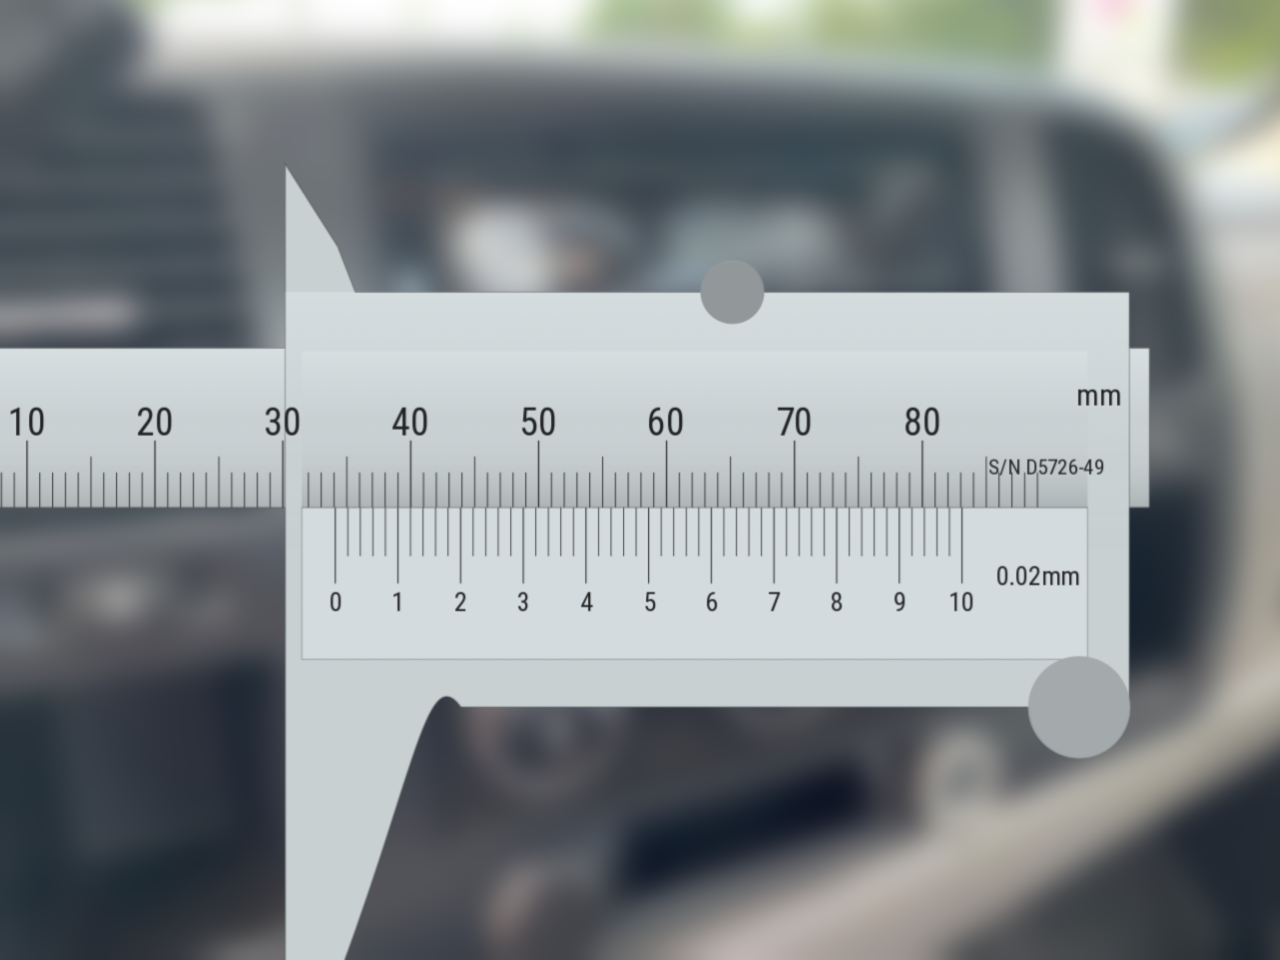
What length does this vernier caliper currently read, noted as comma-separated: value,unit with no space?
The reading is 34.1,mm
